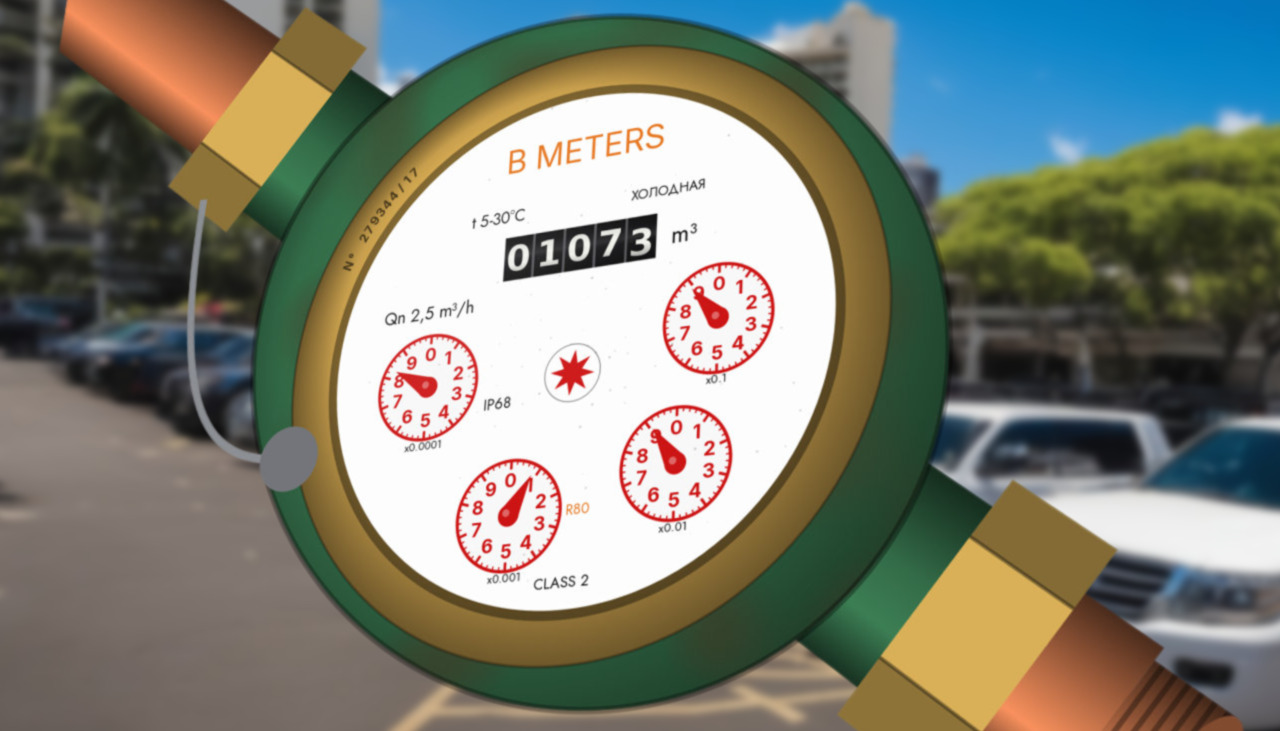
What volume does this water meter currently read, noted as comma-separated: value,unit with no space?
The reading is 1072.8908,m³
